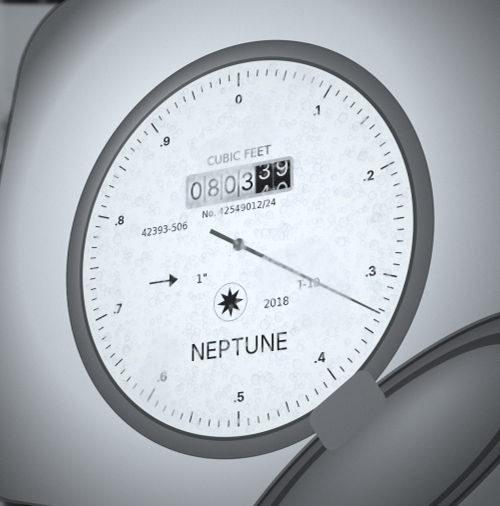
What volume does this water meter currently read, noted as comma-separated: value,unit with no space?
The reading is 80339.33,ft³
